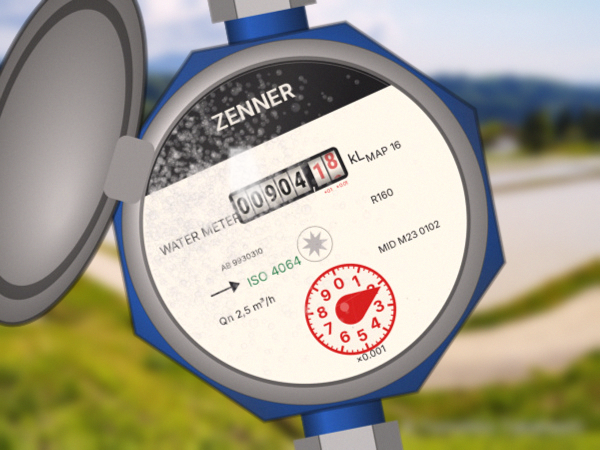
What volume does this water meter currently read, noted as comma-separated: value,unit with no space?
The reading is 904.182,kL
